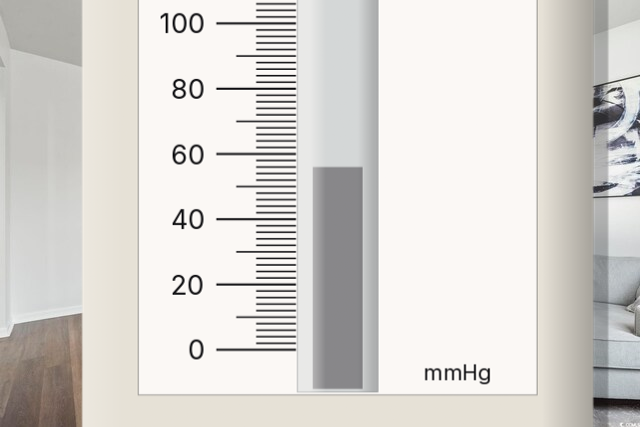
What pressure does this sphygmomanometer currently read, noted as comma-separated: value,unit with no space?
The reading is 56,mmHg
